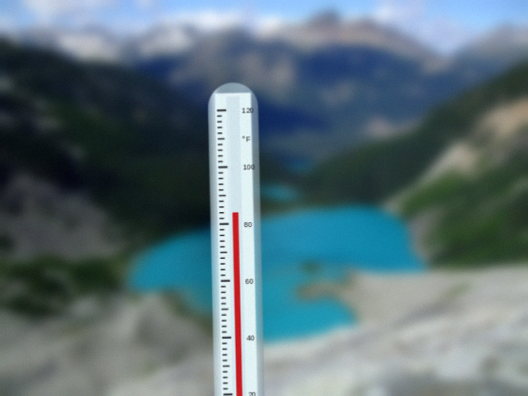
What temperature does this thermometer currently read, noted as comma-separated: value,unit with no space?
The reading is 84,°F
